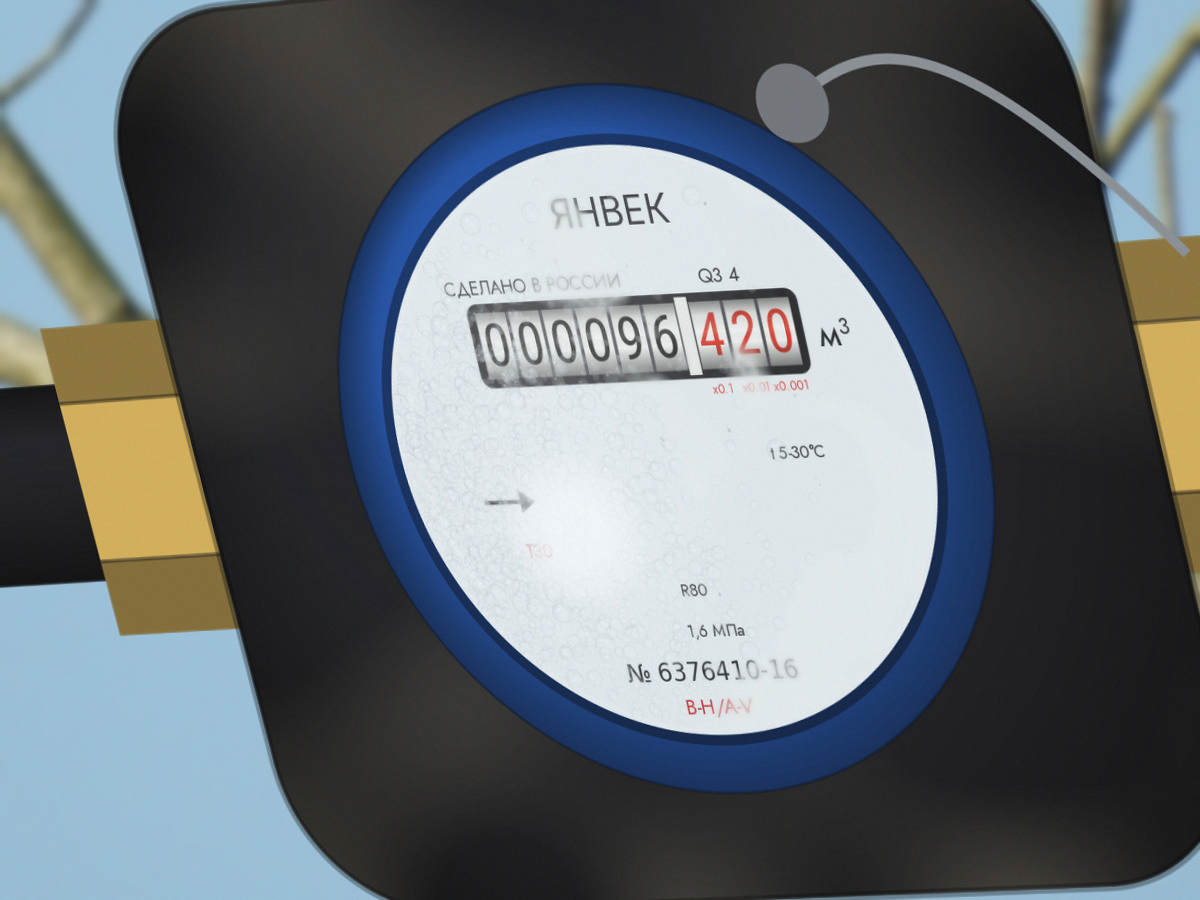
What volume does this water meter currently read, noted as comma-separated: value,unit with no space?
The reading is 96.420,m³
